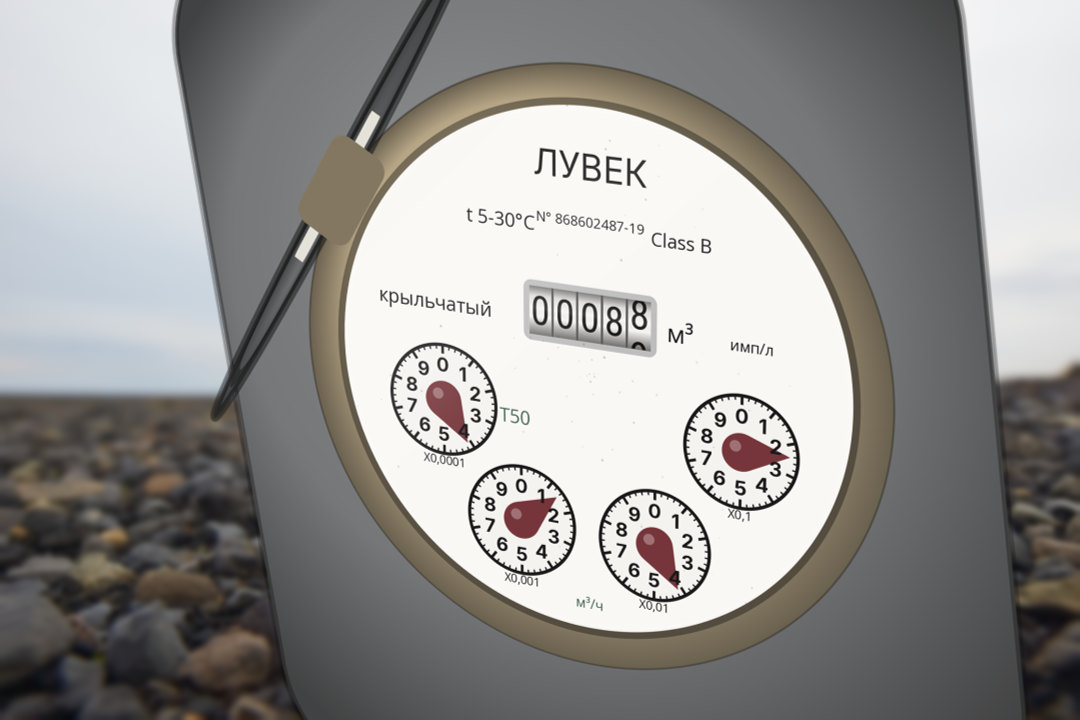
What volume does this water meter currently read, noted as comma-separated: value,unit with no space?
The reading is 88.2414,m³
